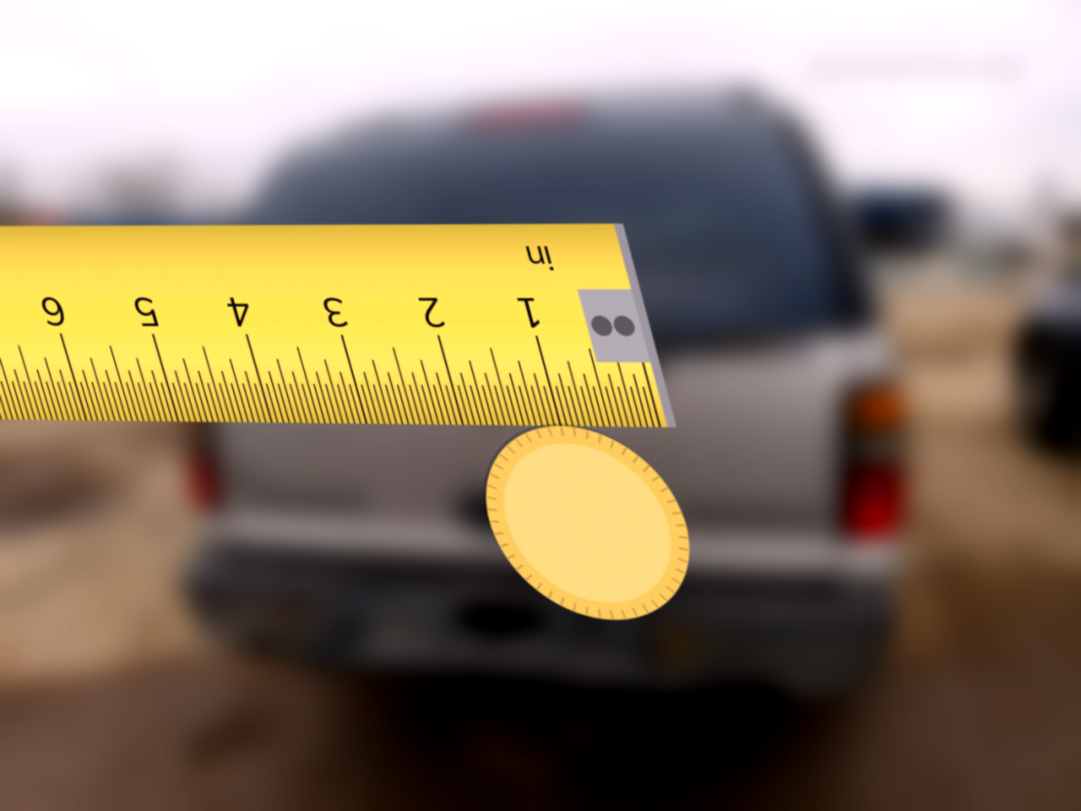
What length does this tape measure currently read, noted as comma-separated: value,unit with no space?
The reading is 2,in
